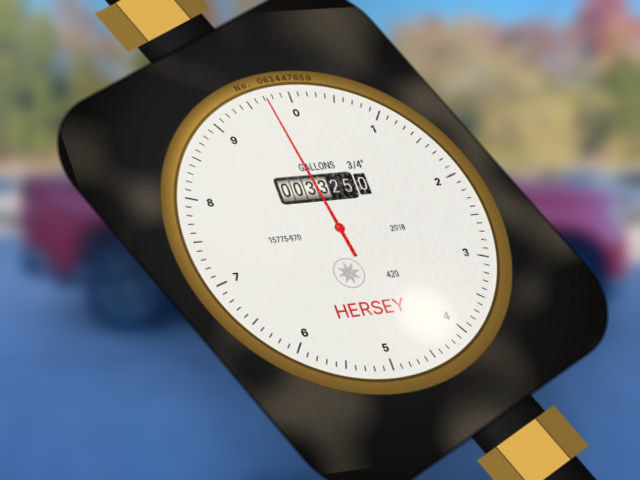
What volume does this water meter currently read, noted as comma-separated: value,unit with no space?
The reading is 33249.7,gal
